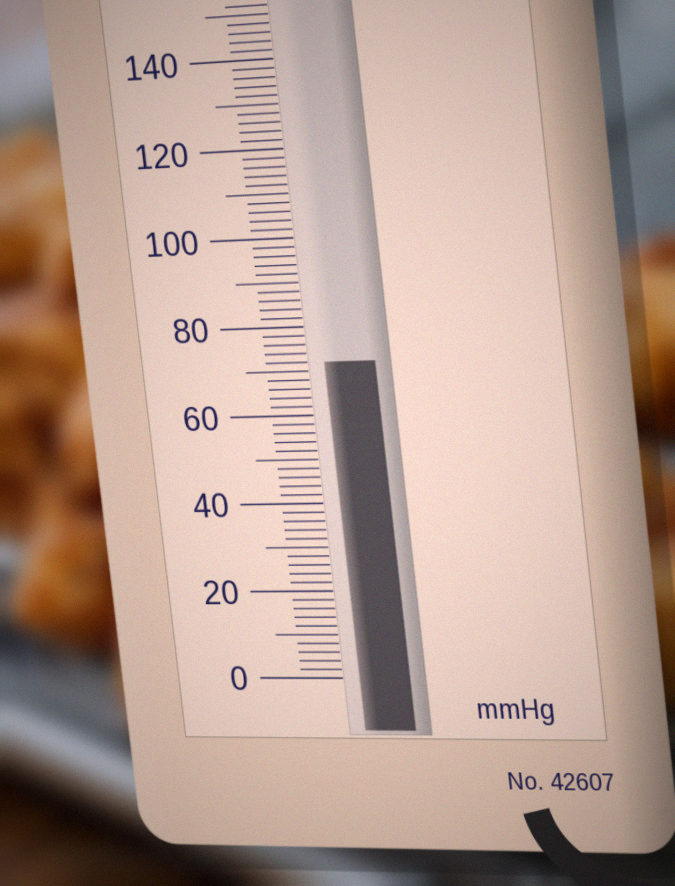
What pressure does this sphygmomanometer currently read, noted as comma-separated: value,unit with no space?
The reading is 72,mmHg
